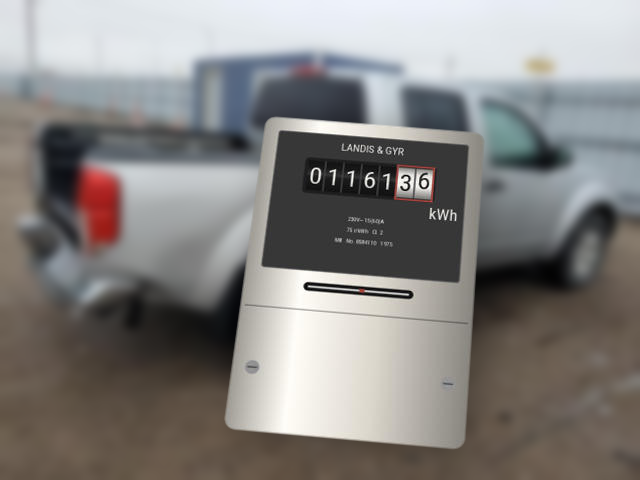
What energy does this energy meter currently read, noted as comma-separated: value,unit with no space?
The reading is 1161.36,kWh
